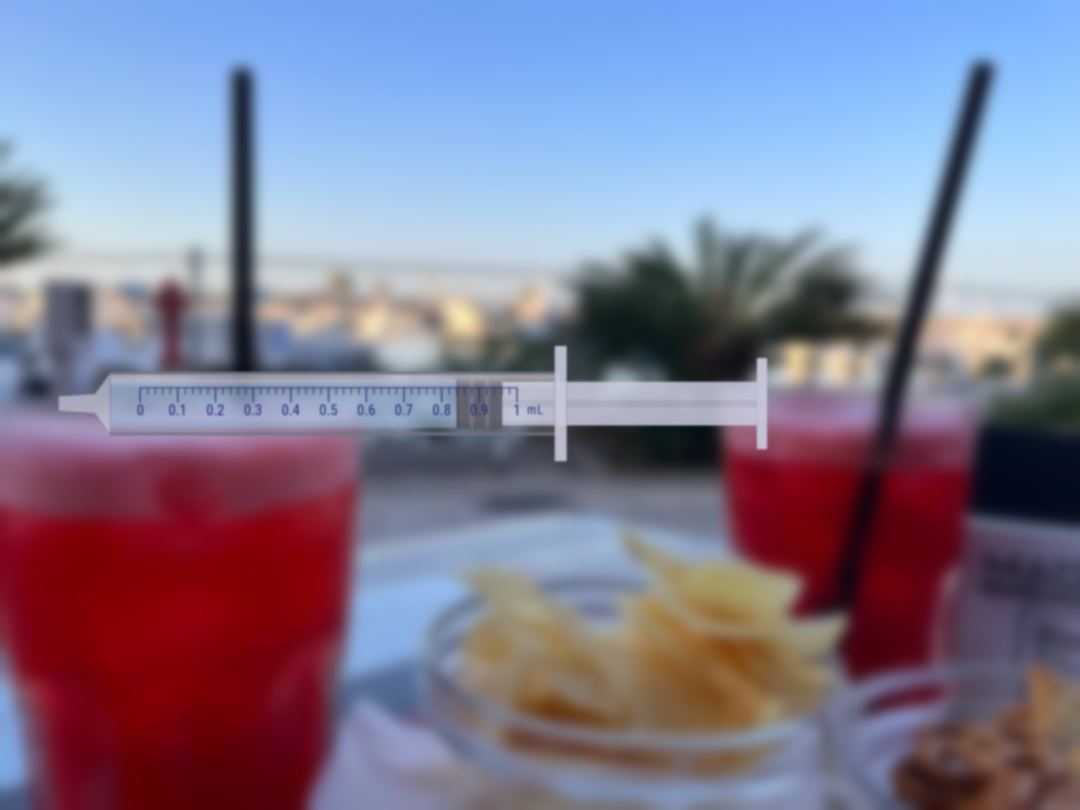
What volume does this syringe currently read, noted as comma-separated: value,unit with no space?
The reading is 0.84,mL
